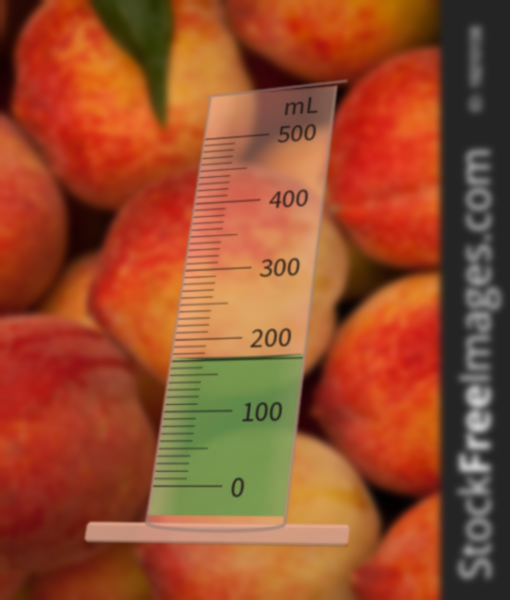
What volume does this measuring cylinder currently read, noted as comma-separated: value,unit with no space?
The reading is 170,mL
